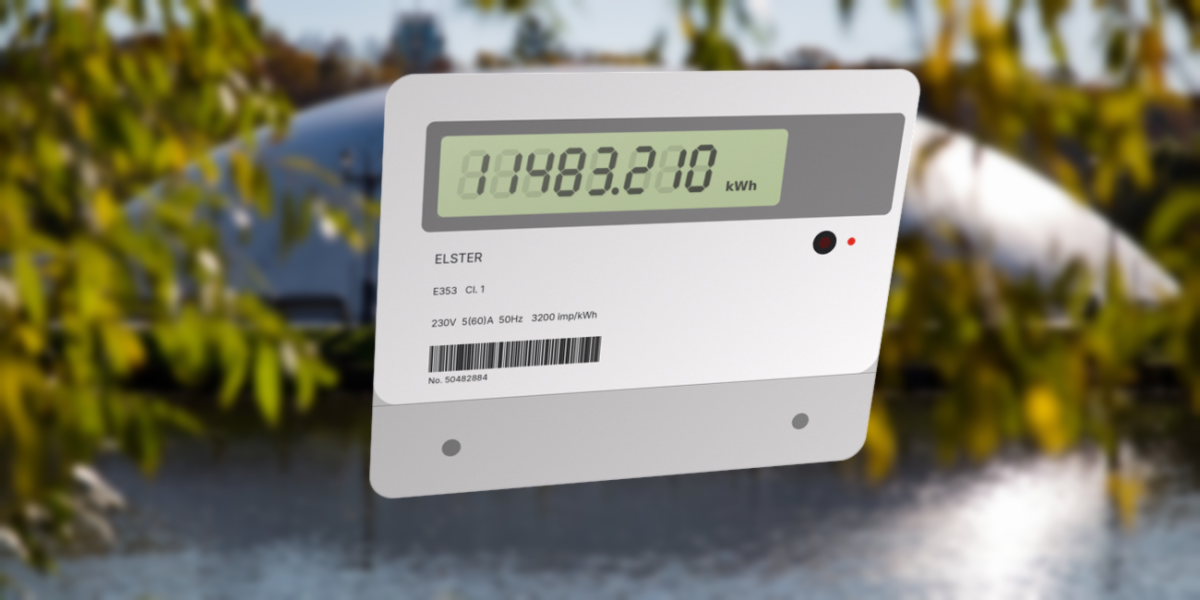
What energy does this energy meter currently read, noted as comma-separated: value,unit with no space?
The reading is 11483.210,kWh
